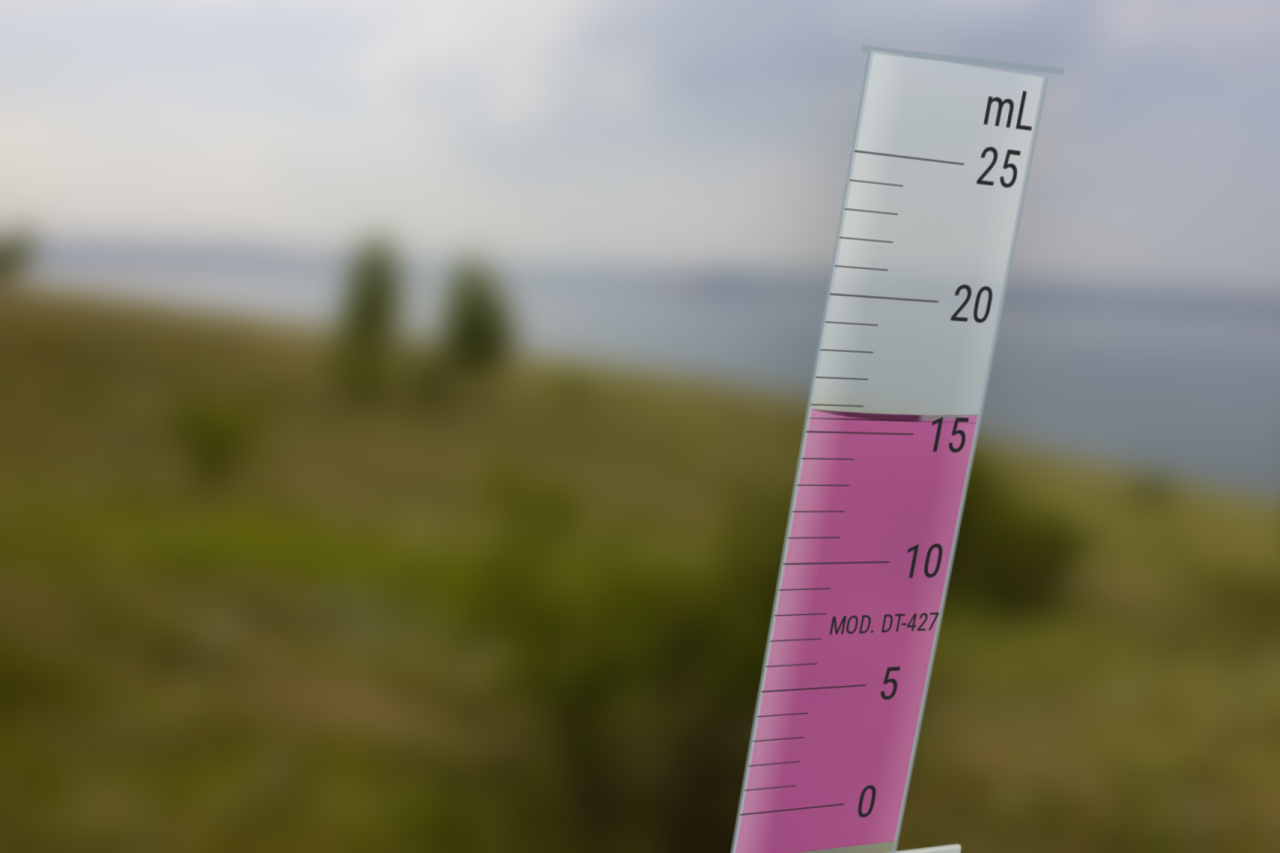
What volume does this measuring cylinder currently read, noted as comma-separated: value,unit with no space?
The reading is 15.5,mL
